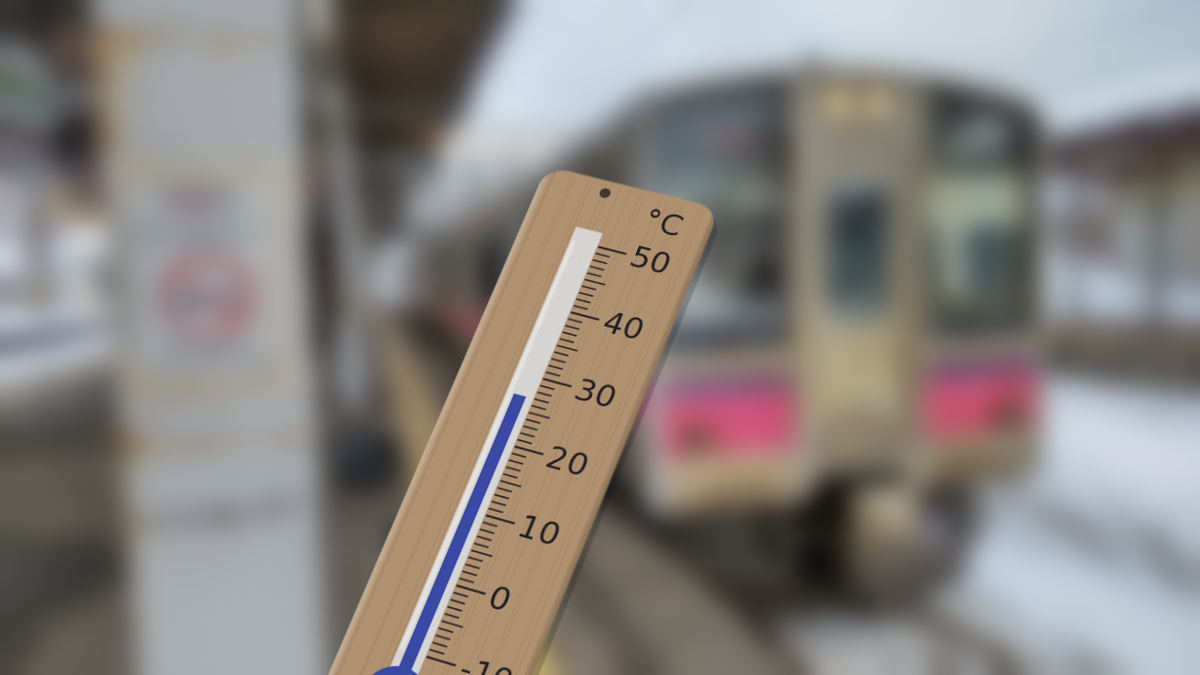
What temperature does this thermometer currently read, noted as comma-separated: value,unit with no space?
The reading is 27,°C
